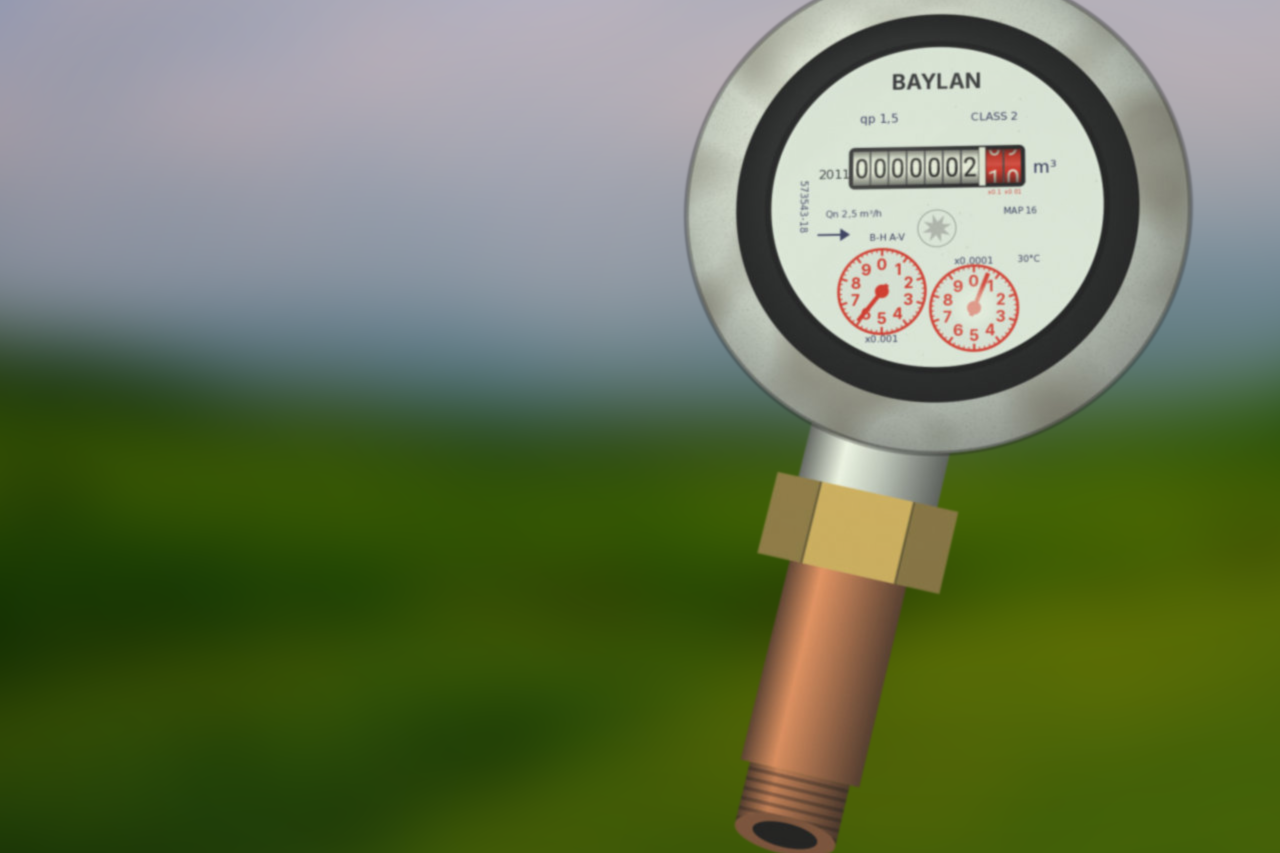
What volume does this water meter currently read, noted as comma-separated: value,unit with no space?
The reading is 2.0960,m³
